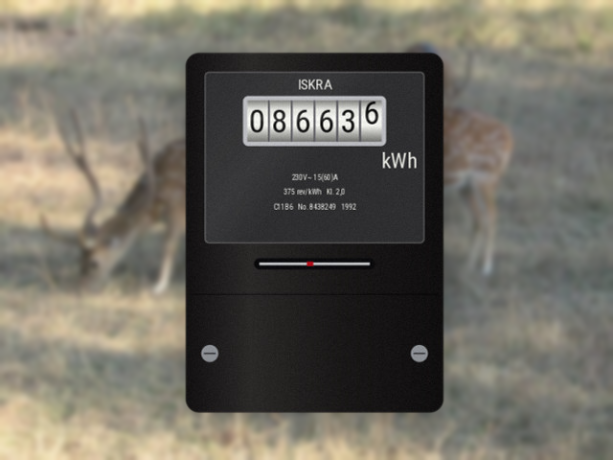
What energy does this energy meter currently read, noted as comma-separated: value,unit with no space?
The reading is 86636,kWh
